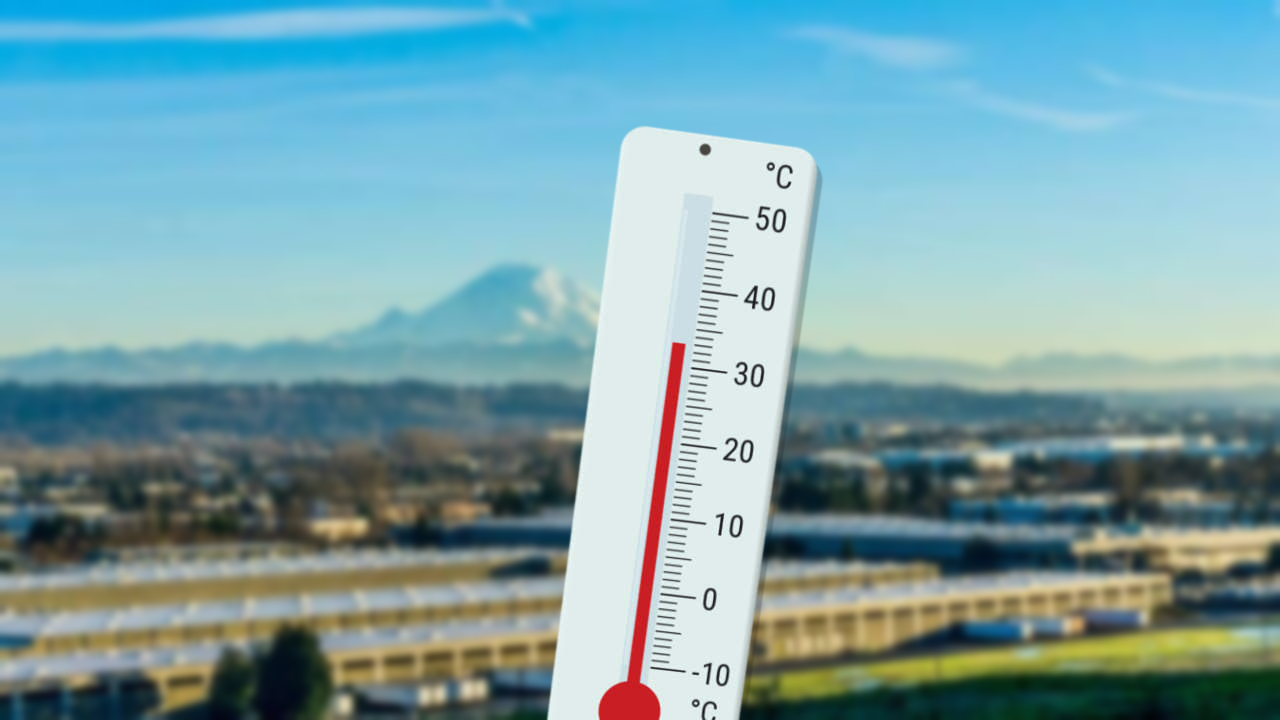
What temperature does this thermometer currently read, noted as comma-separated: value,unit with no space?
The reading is 33,°C
